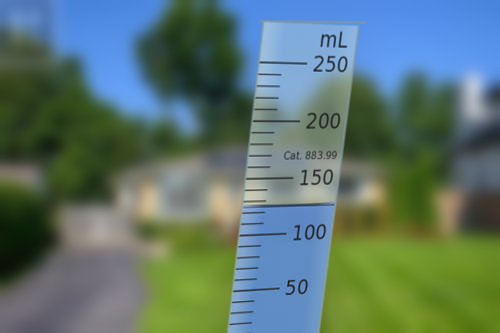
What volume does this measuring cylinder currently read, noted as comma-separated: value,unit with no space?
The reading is 125,mL
